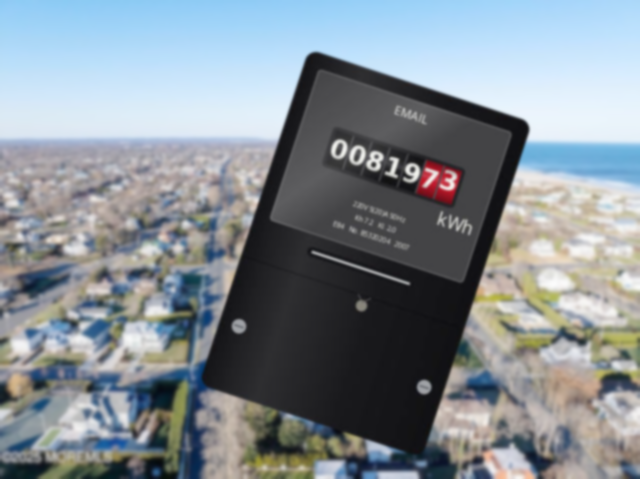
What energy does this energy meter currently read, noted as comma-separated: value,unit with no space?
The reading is 819.73,kWh
